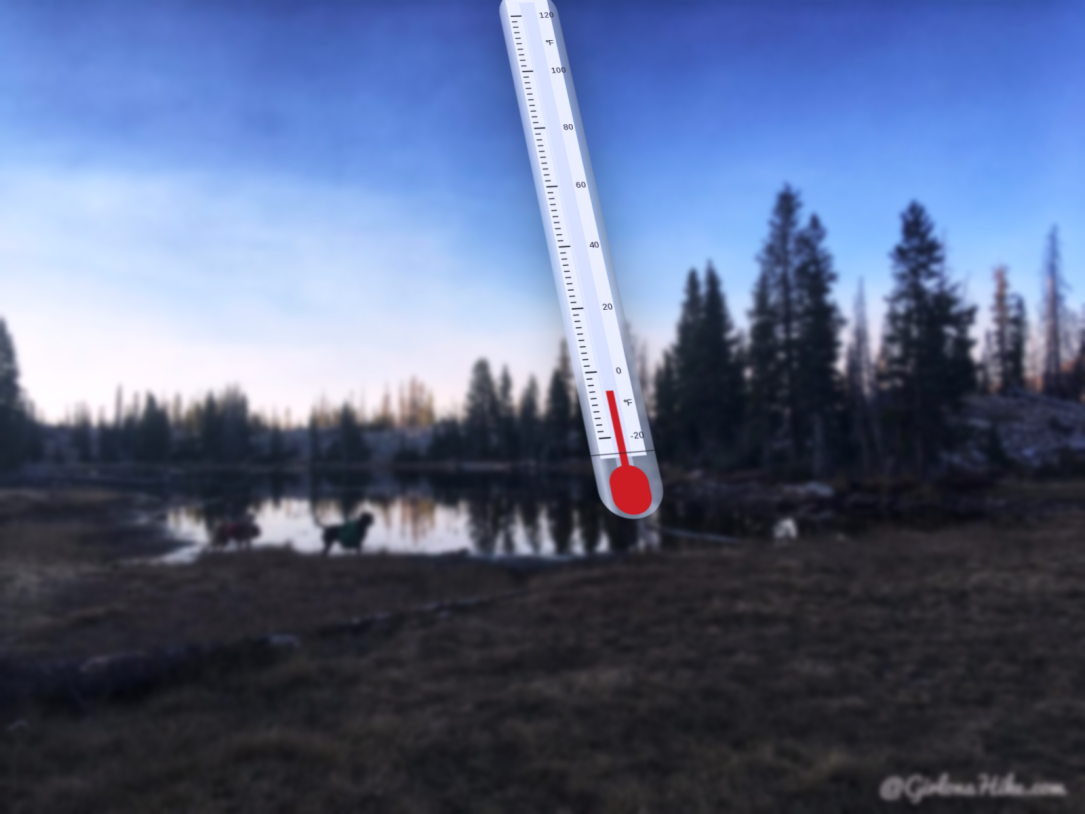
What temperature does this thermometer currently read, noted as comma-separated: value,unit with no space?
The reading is -6,°F
